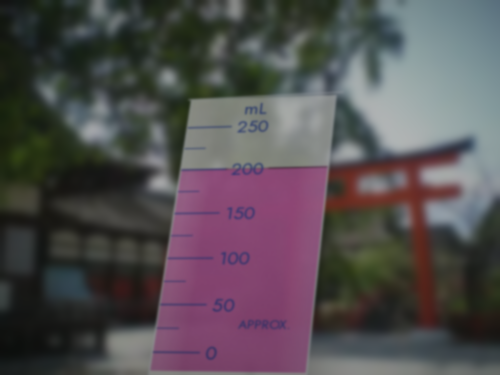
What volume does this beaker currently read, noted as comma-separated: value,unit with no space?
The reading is 200,mL
